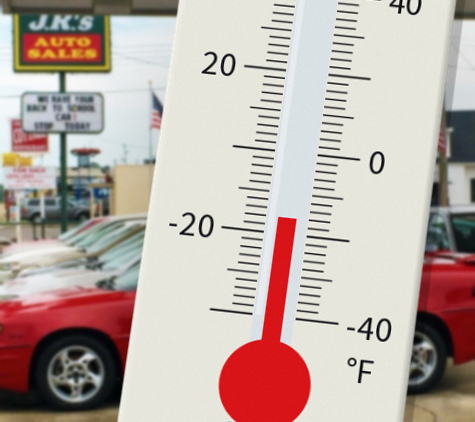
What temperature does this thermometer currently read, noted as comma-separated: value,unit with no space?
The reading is -16,°F
